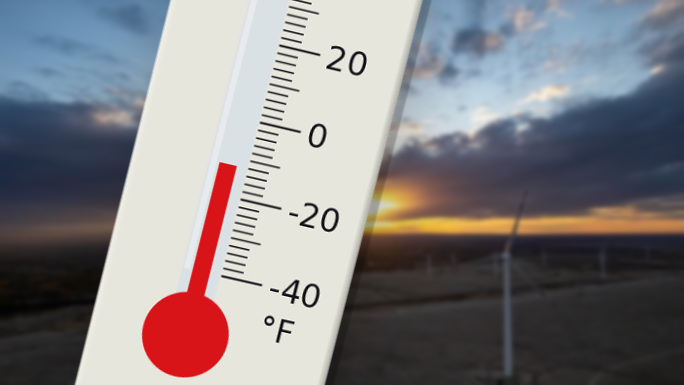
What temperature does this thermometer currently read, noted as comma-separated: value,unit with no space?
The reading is -12,°F
